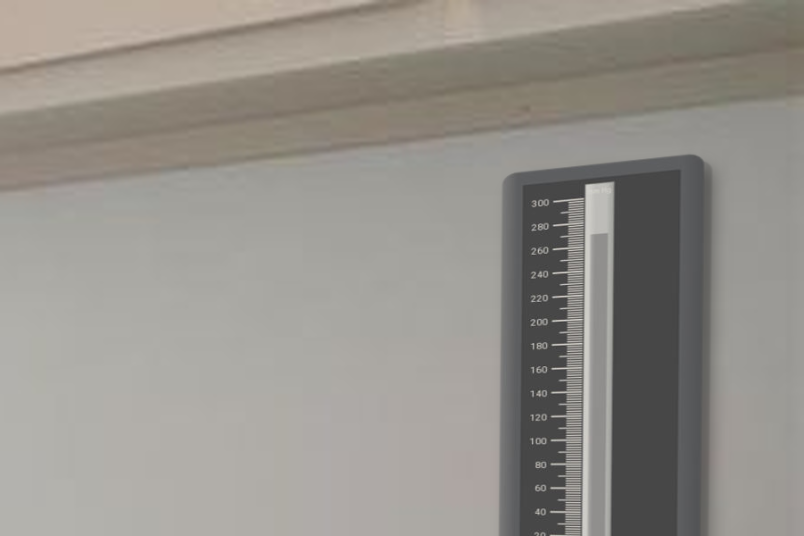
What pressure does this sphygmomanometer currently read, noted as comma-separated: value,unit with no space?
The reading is 270,mmHg
